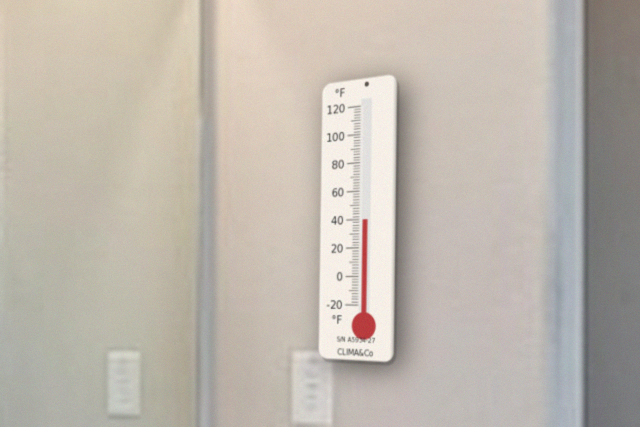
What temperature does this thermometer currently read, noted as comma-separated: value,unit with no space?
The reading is 40,°F
